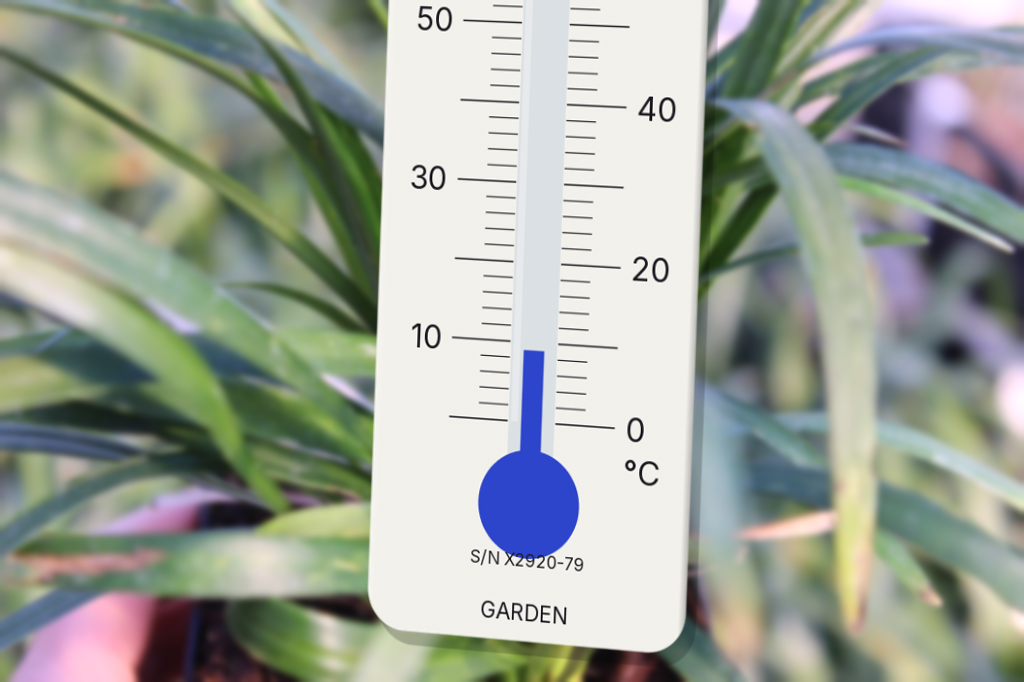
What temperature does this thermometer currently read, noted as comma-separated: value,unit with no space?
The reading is 9,°C
